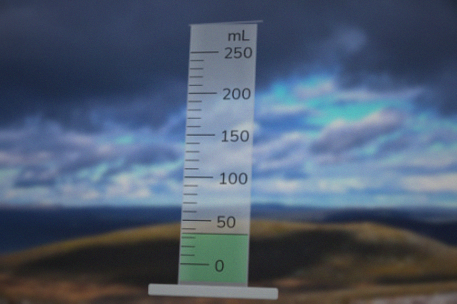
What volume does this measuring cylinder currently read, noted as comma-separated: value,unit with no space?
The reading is 35,mL
